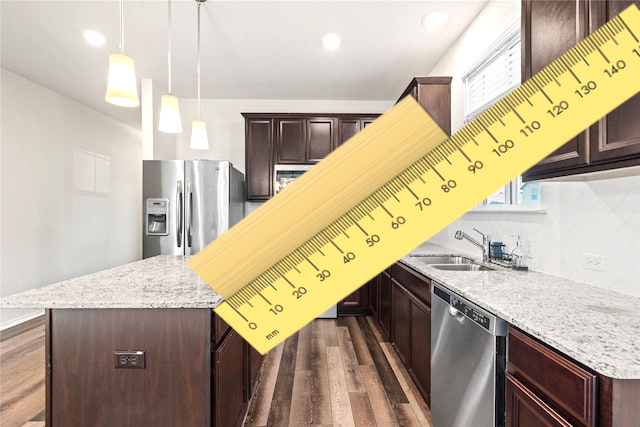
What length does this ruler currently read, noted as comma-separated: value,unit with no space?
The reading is 90,mm
